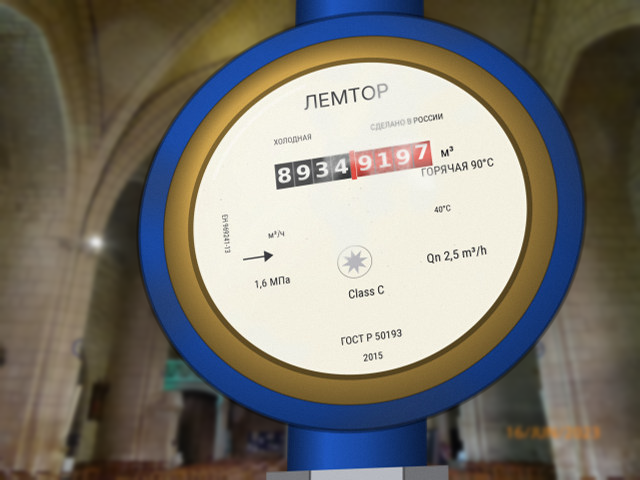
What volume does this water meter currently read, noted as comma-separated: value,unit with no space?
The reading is 8934.9197,m³
